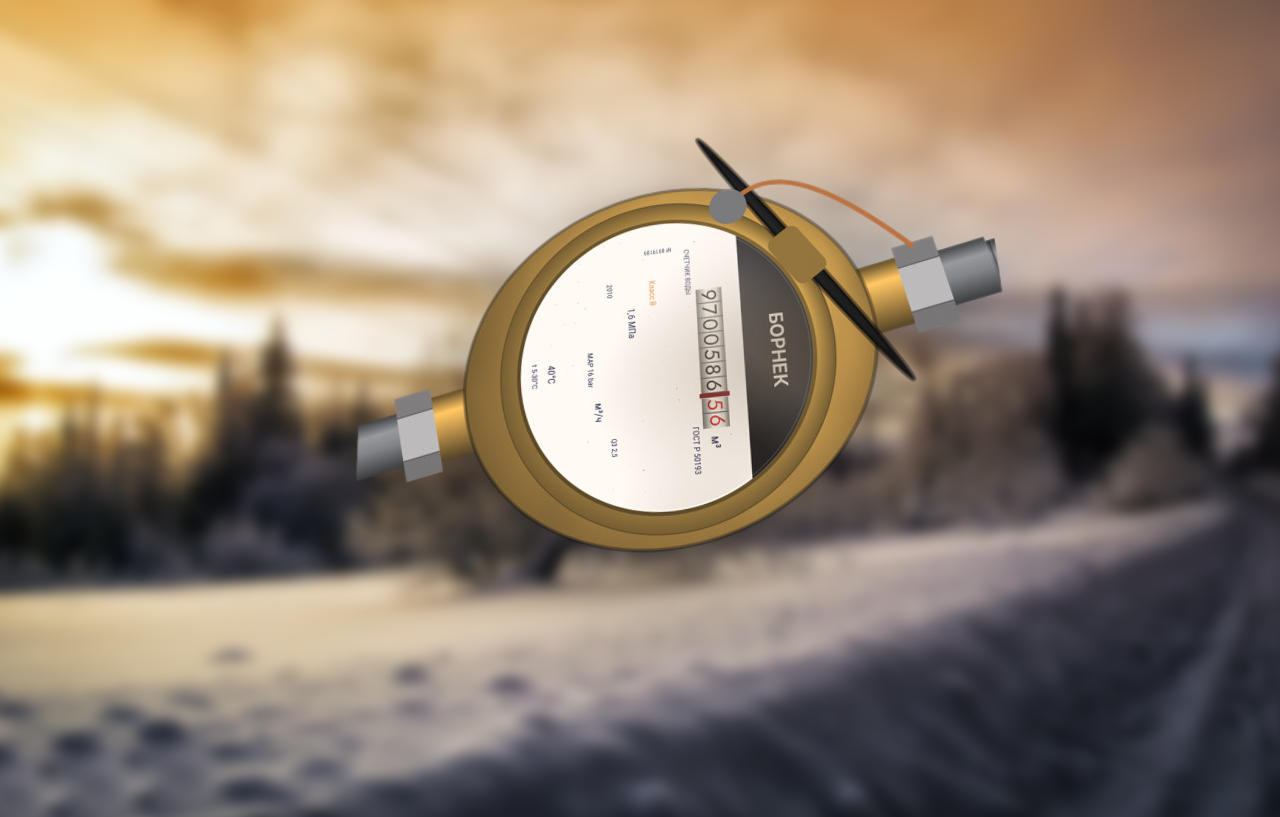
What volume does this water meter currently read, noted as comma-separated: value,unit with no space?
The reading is 9700586.56,m³
